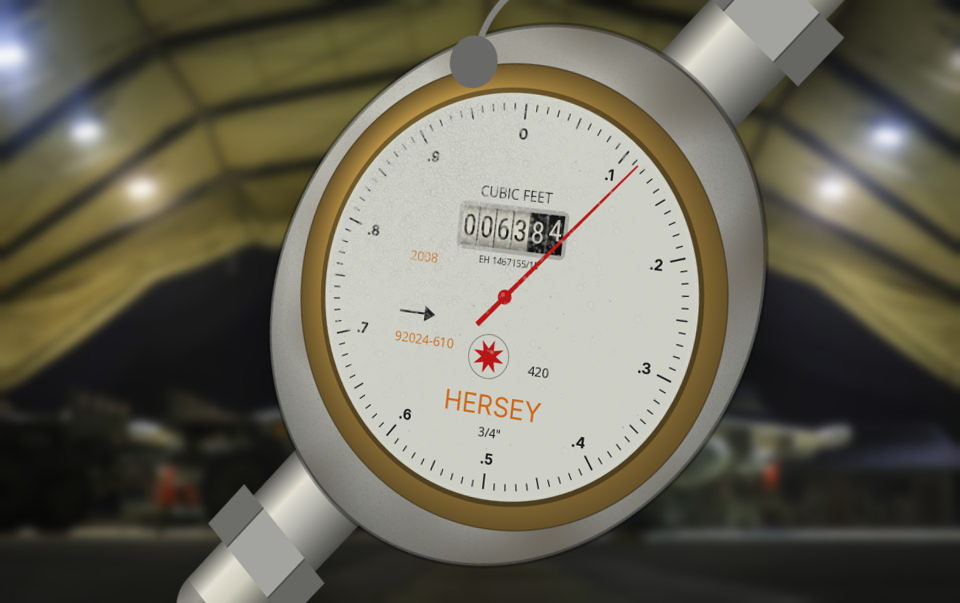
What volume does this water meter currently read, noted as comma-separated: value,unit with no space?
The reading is 6384.11,ft³
